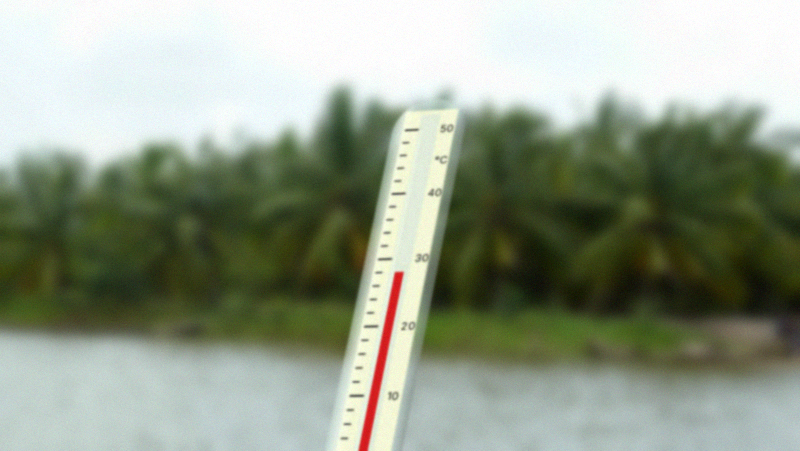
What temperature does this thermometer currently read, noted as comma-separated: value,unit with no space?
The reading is 28,°C
